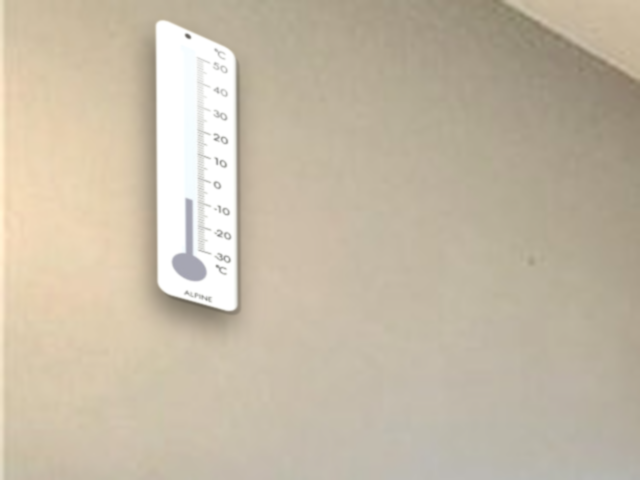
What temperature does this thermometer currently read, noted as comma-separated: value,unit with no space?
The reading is -10,°C
